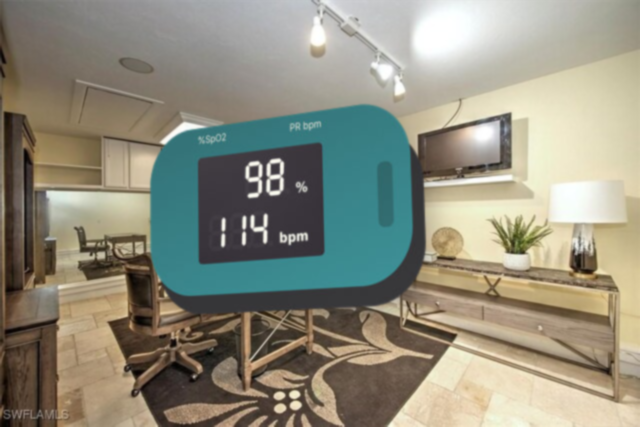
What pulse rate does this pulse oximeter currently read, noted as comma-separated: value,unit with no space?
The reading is 114,bpm
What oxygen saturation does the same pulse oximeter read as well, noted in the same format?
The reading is 98,%
